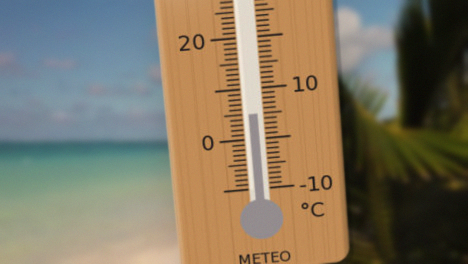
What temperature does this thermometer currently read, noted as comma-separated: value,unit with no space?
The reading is 5,°C
